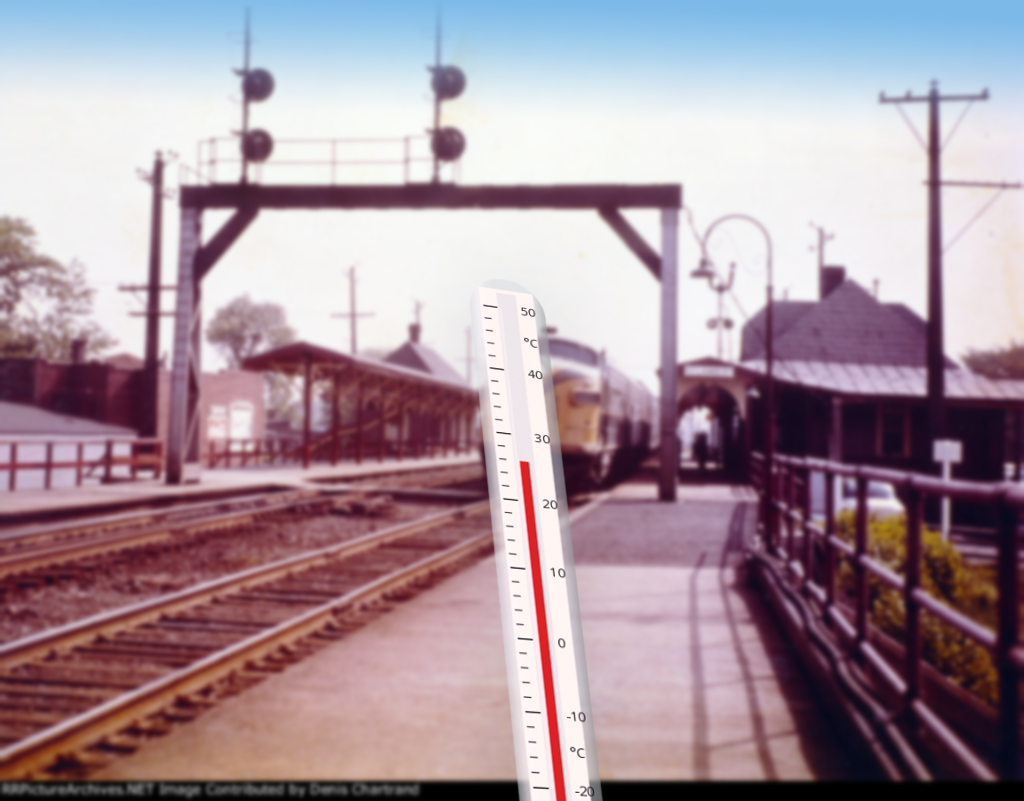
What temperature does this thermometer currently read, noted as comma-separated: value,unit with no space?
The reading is 26,°C
